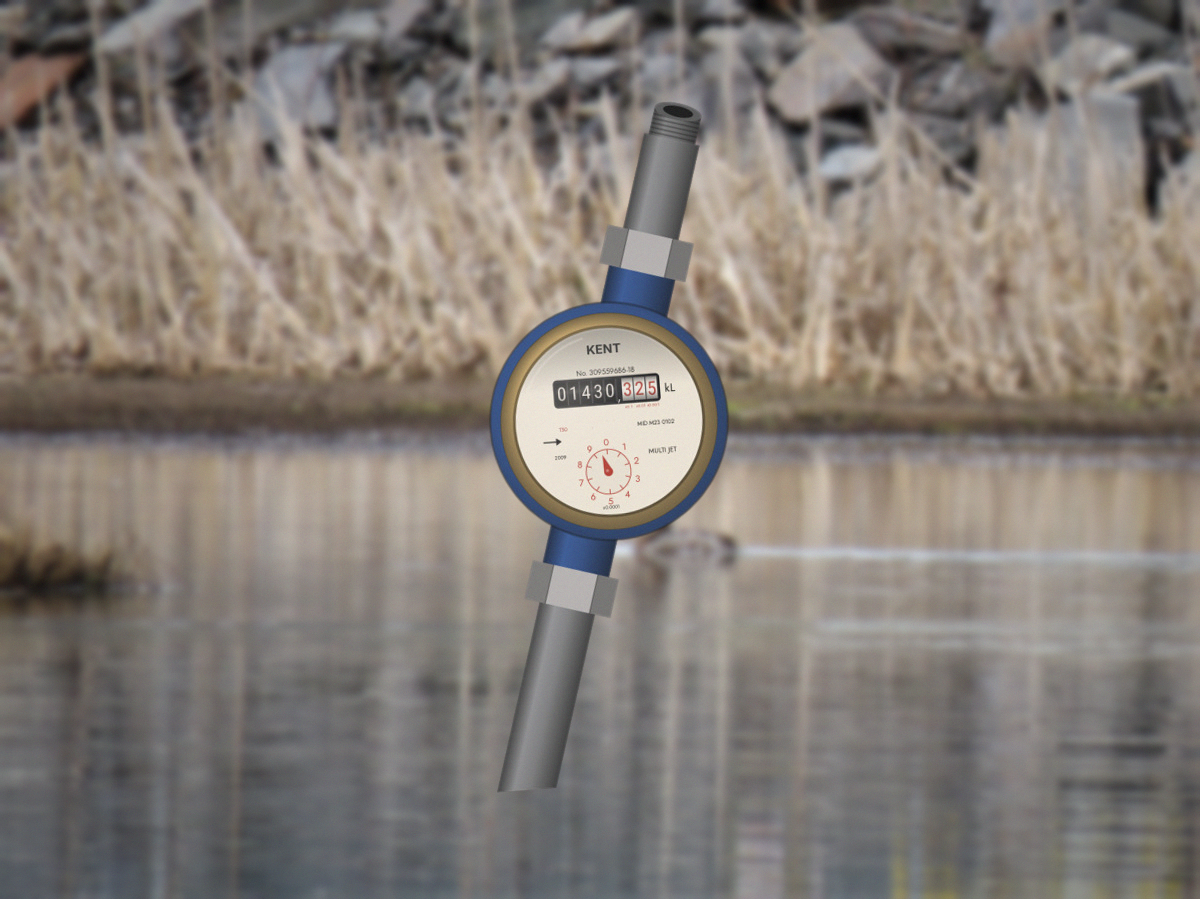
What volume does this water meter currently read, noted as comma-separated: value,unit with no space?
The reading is 1430.3249,kL
